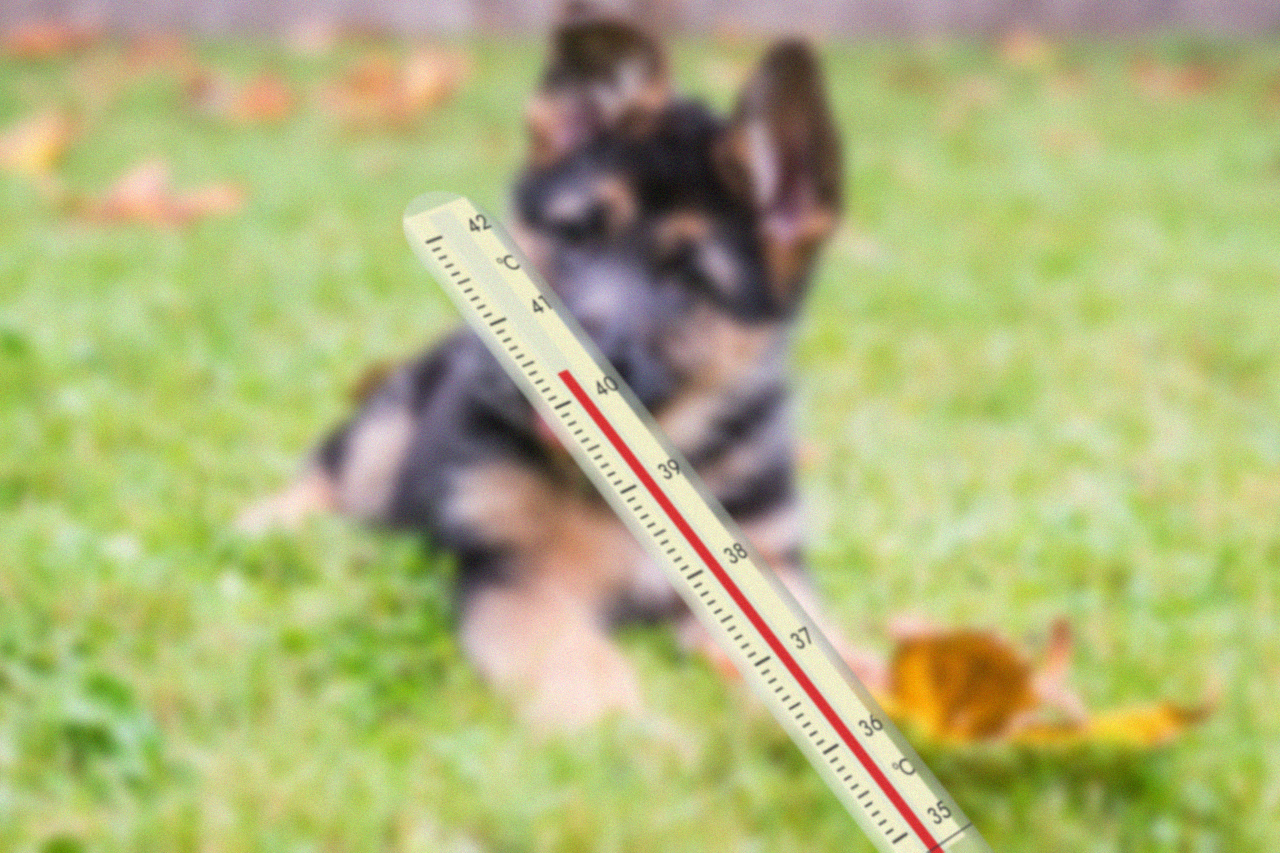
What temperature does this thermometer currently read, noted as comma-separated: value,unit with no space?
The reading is 40.3,°C
